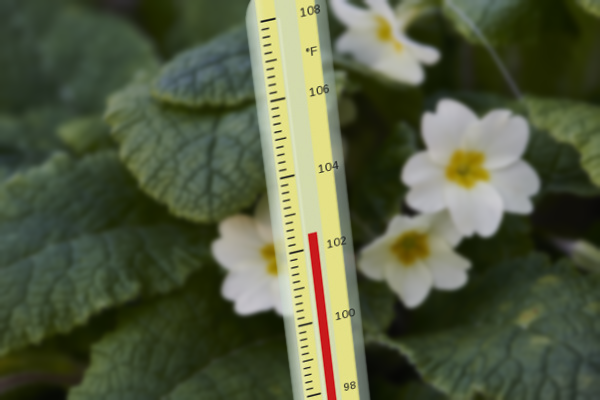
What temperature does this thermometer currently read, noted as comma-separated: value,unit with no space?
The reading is 102.4,°F
